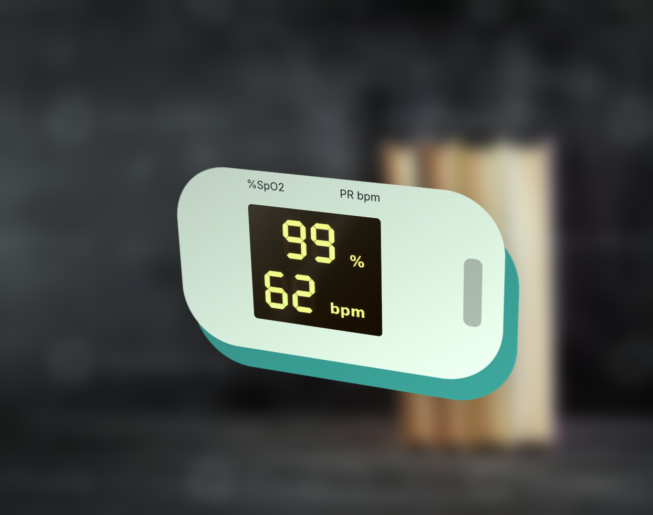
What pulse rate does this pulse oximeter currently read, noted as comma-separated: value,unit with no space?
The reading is 62,bpm
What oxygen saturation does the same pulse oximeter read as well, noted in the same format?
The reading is 99,%
